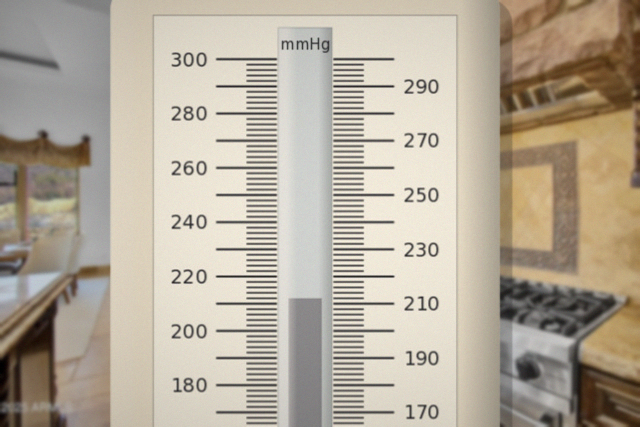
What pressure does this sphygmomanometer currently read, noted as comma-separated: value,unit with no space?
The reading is 212,mmHg
